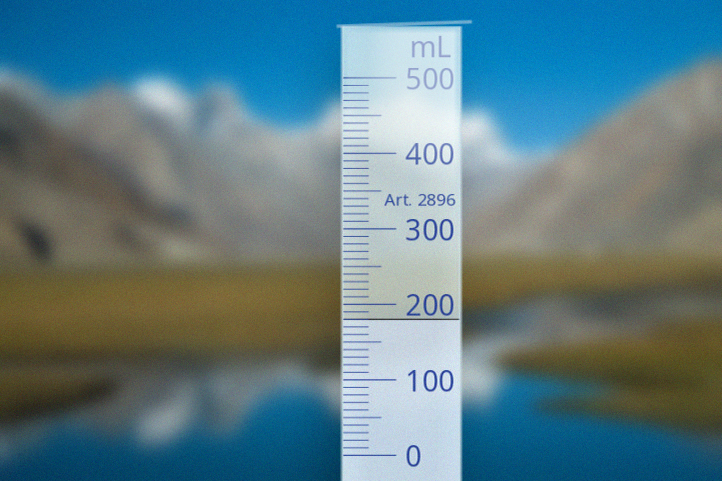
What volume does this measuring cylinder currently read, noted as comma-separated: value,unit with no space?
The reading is 180,mL
